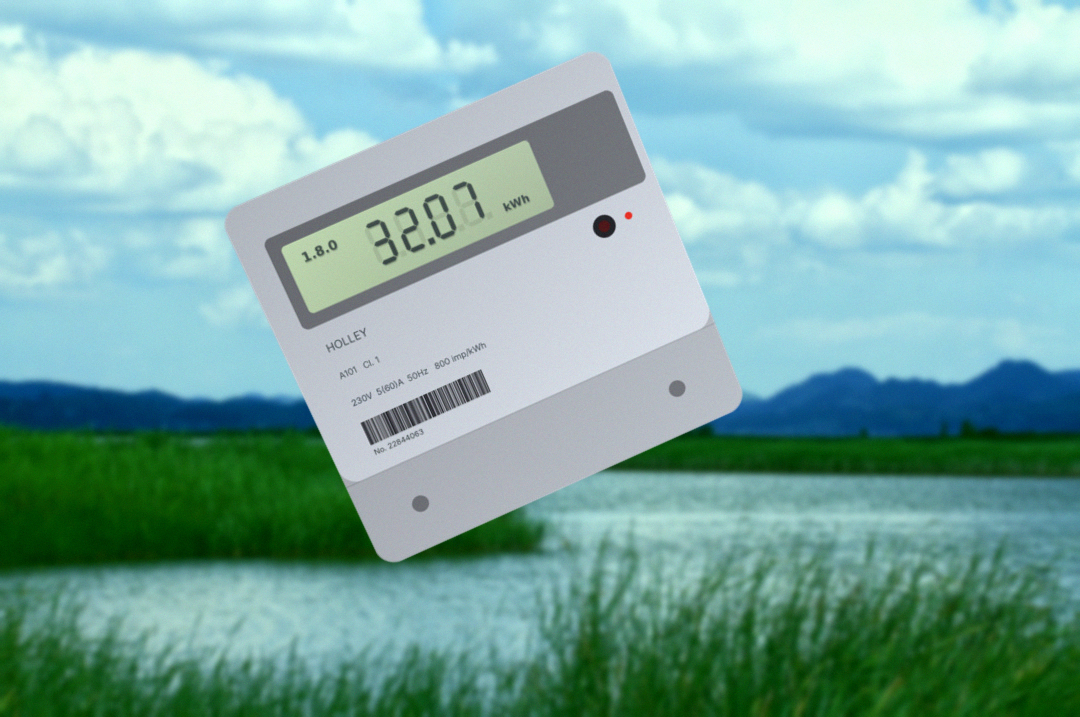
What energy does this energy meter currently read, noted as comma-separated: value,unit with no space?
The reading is 32.07,kWh
